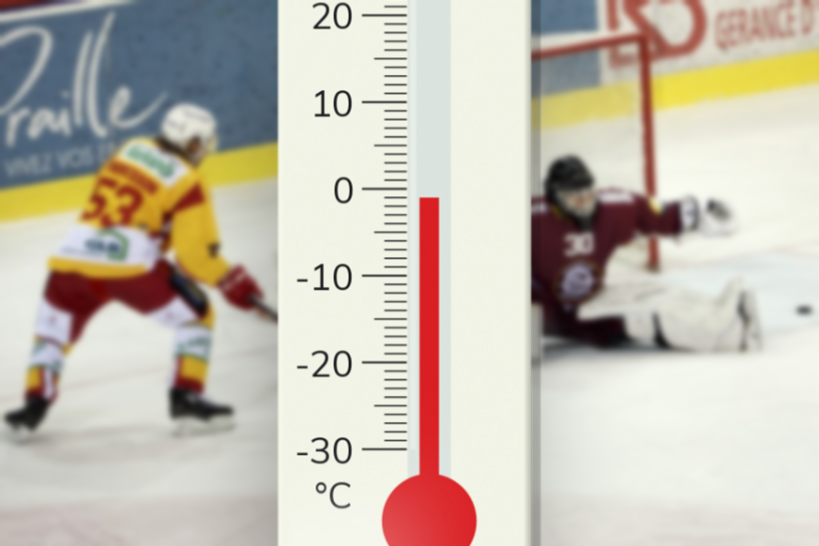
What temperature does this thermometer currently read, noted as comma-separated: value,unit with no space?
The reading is -1,°C
